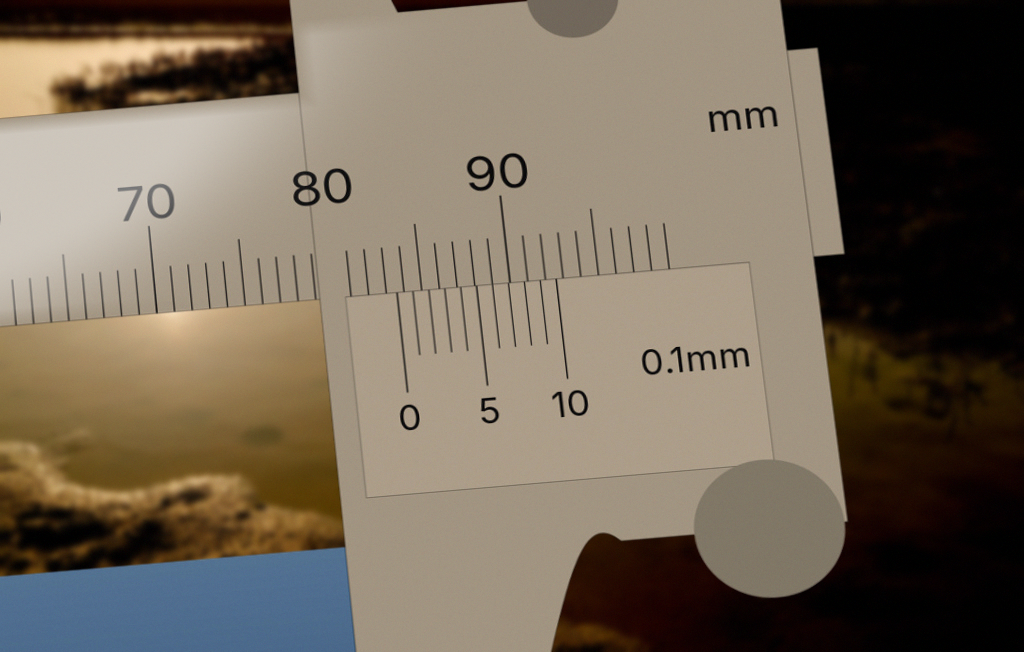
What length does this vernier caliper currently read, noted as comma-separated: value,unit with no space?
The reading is 83.6,mm
